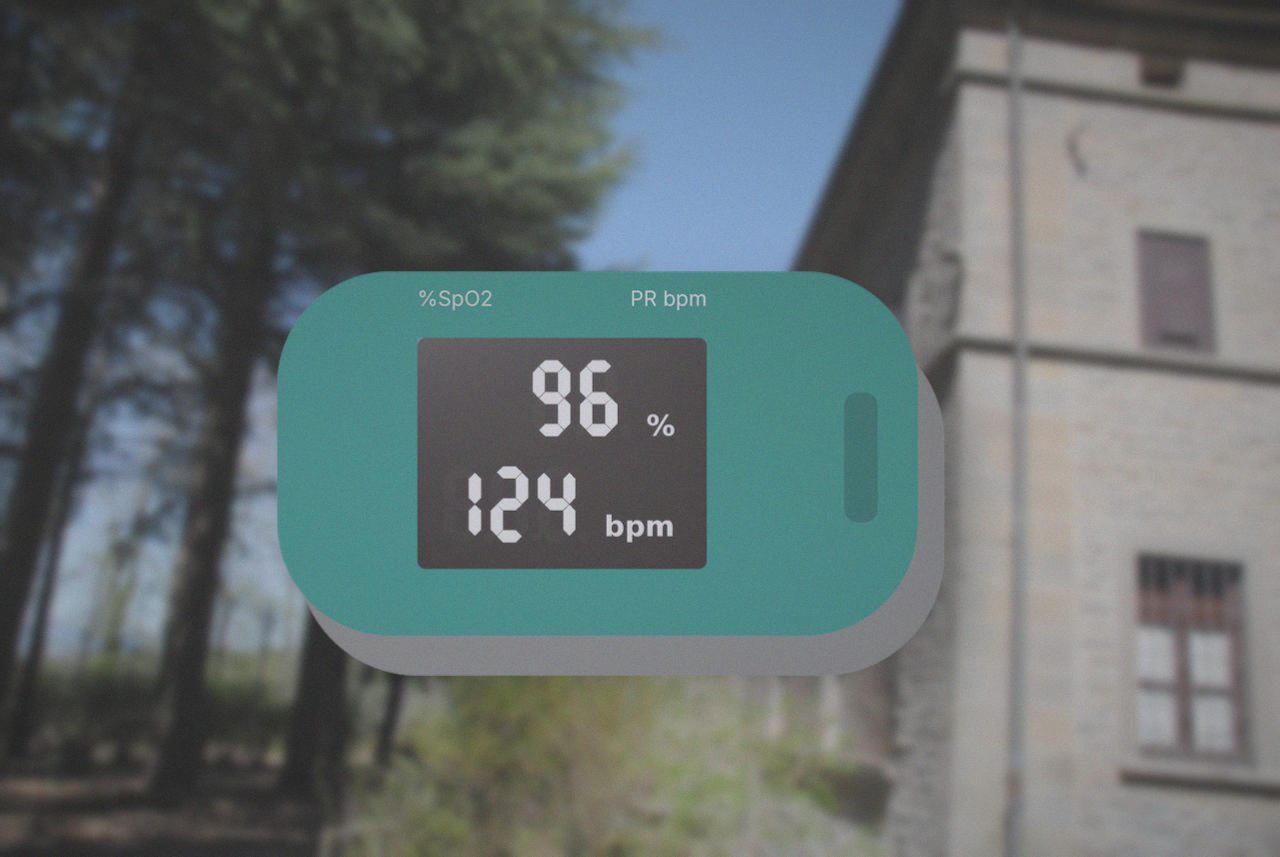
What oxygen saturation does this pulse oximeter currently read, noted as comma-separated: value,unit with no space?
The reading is 96,%
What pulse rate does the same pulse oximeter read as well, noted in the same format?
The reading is 124,bpm
